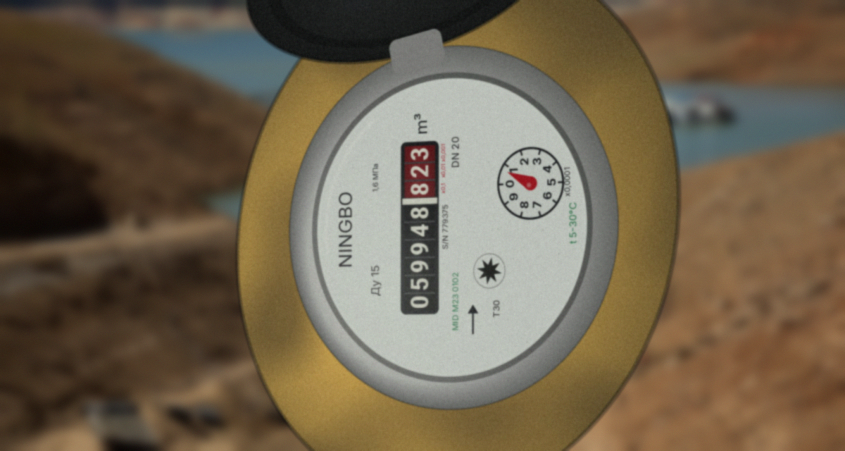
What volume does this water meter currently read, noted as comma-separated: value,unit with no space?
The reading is 59948.8230,m³
